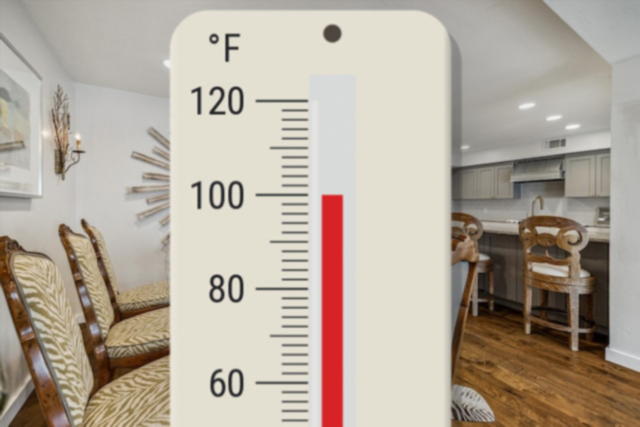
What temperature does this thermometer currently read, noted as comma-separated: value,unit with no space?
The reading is 100,°F
